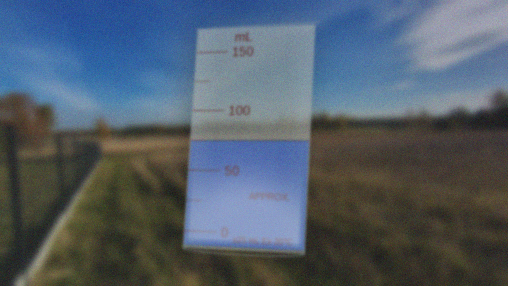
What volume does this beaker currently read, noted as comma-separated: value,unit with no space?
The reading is 75,mL
